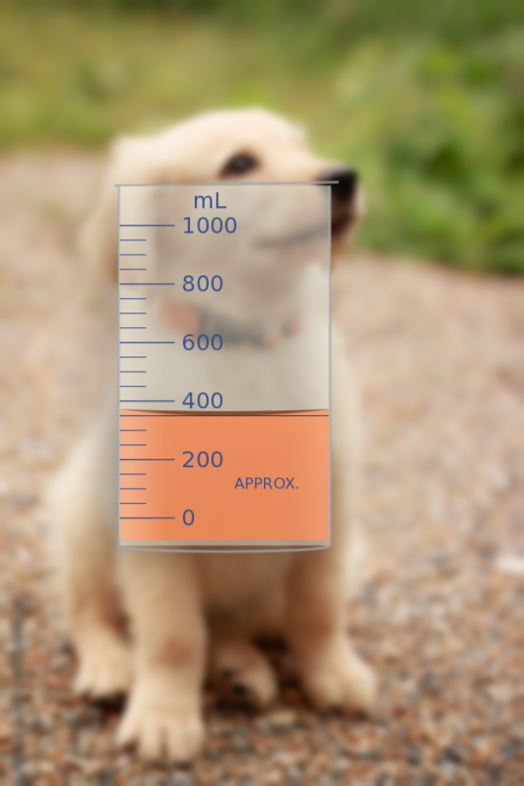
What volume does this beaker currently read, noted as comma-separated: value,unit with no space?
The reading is 350,mL
